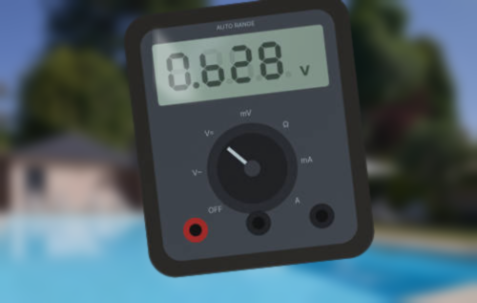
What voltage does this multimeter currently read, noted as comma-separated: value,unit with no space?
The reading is 0.628,V
